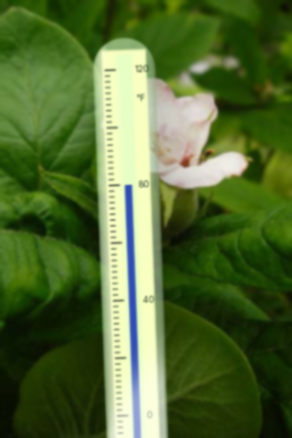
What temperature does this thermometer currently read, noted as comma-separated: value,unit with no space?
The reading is 80,°F
